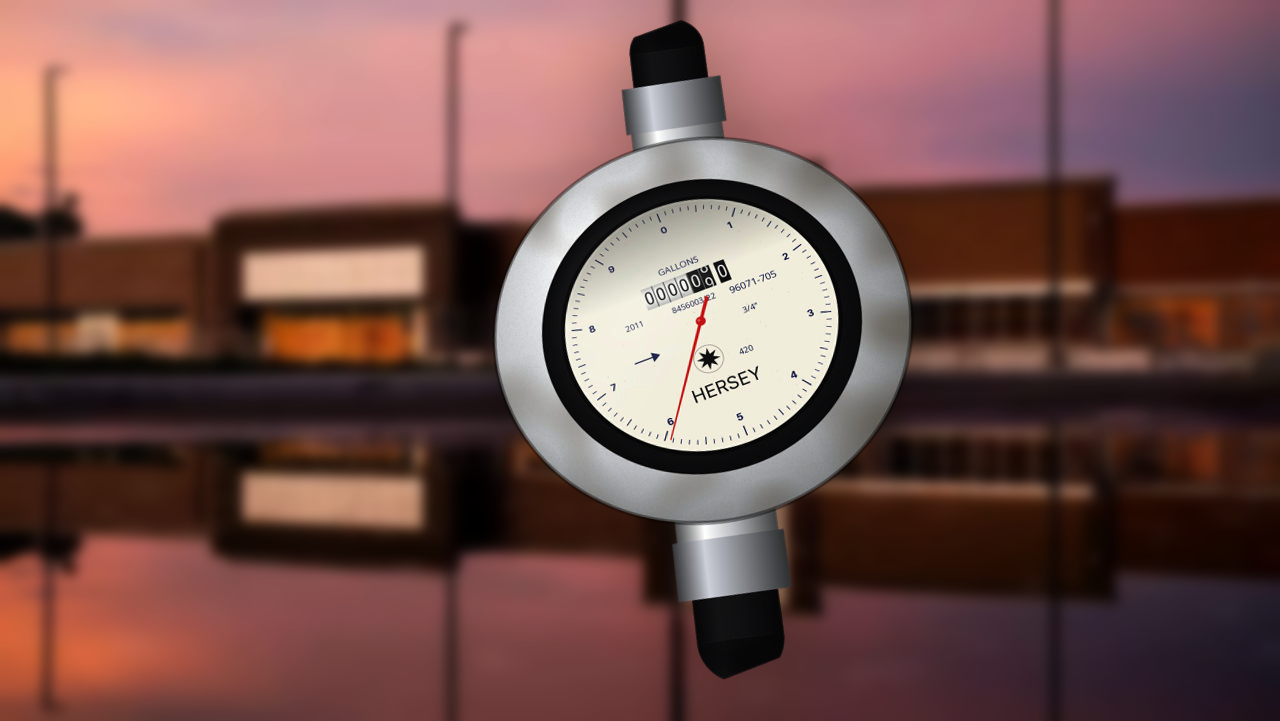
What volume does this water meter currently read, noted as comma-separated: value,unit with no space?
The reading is 85.9,gal
